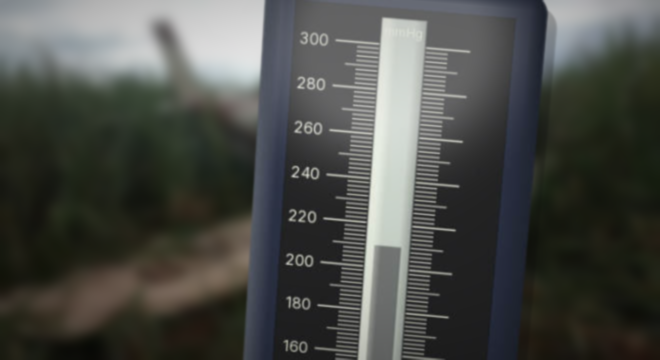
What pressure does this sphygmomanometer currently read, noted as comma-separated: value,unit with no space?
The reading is 210,mmHg
